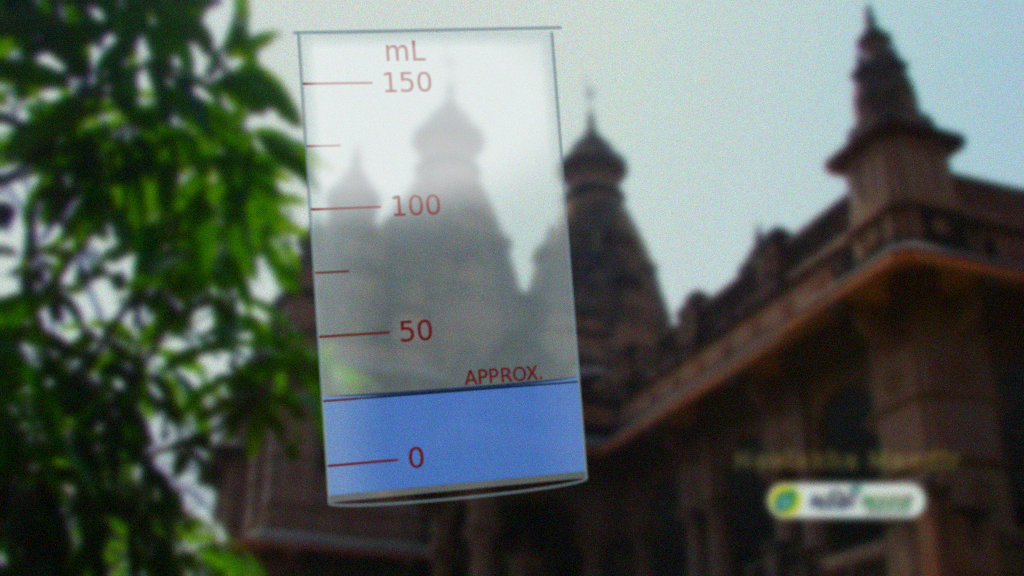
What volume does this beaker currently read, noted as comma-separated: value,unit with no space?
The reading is 25,mL
